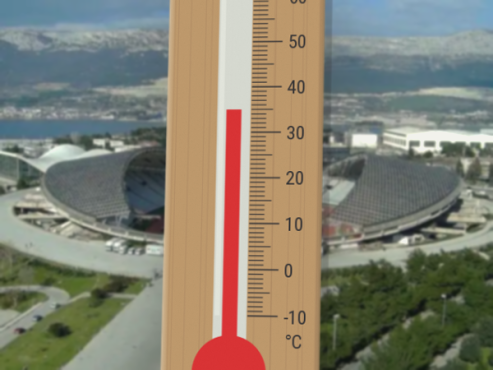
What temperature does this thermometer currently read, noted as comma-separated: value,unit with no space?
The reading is 35,°C
